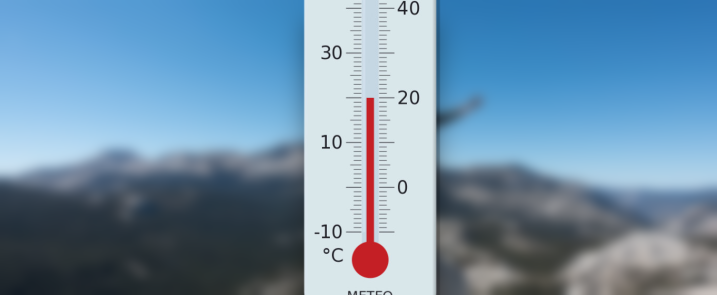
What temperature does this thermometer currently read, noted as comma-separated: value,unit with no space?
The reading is 20,°C
